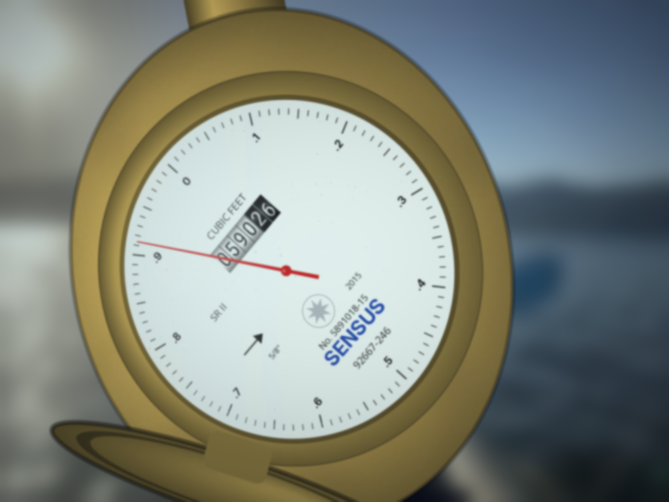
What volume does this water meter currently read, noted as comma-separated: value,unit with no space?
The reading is 59025.91,ft³
